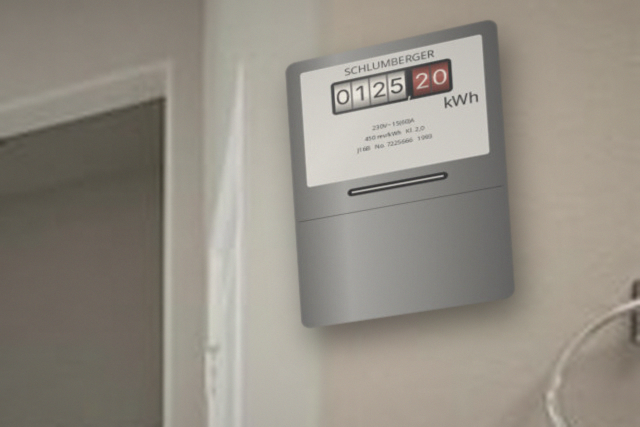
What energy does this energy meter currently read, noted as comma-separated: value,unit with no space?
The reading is 125.20,kWh
